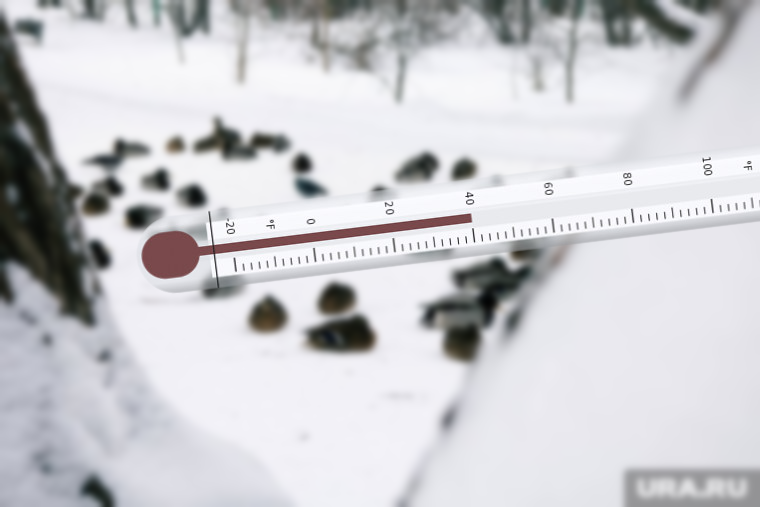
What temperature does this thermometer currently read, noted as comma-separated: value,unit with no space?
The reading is 40,°F
